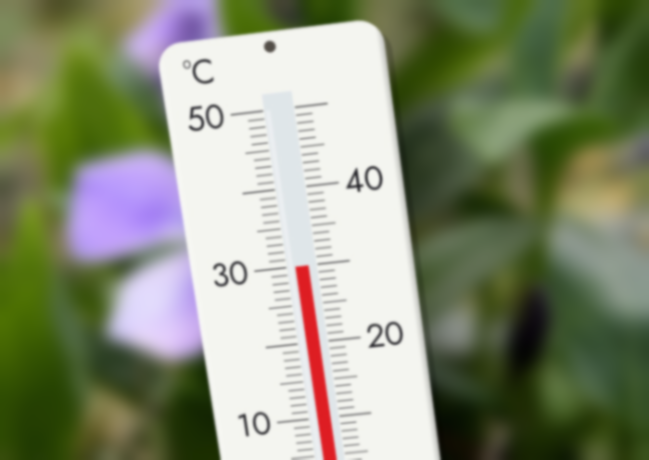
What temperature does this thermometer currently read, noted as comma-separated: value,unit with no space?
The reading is 30,°C
